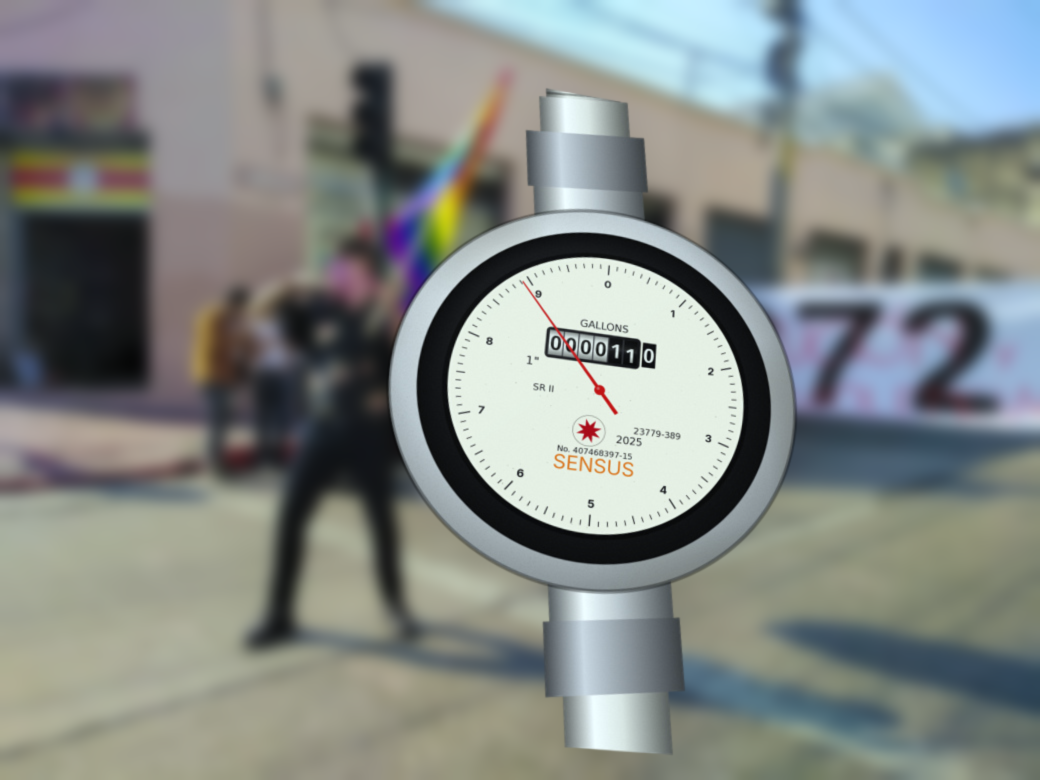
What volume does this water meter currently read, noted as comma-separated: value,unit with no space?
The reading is 108.9,gal
